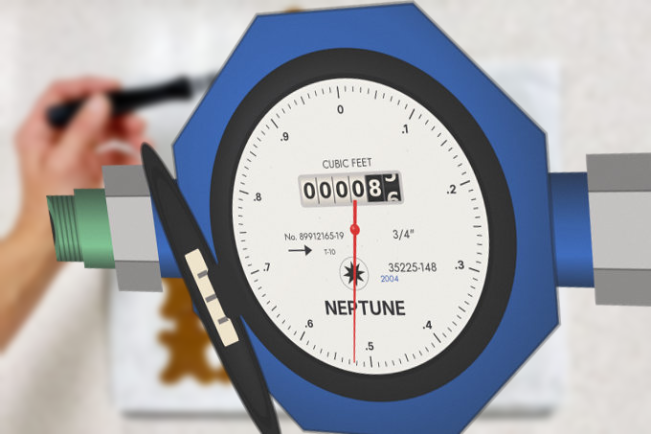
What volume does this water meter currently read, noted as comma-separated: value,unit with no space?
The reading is 85.52,ft³
